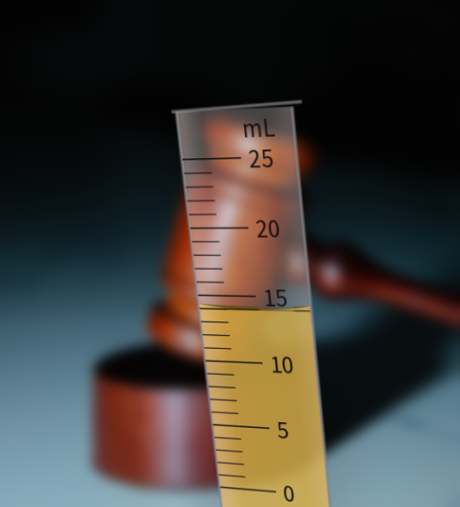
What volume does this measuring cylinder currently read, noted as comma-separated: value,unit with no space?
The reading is 14,mL
